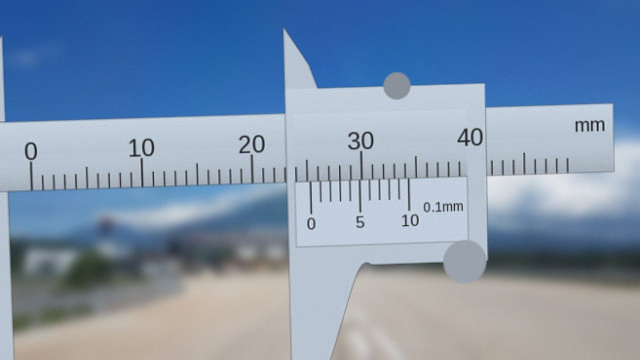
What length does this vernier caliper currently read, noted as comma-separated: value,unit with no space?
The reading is 25.3,mm
